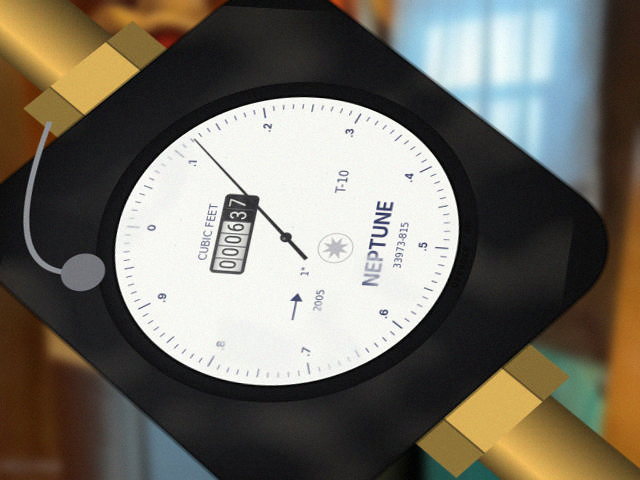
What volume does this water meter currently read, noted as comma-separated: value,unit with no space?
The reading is 637.12,ft³
